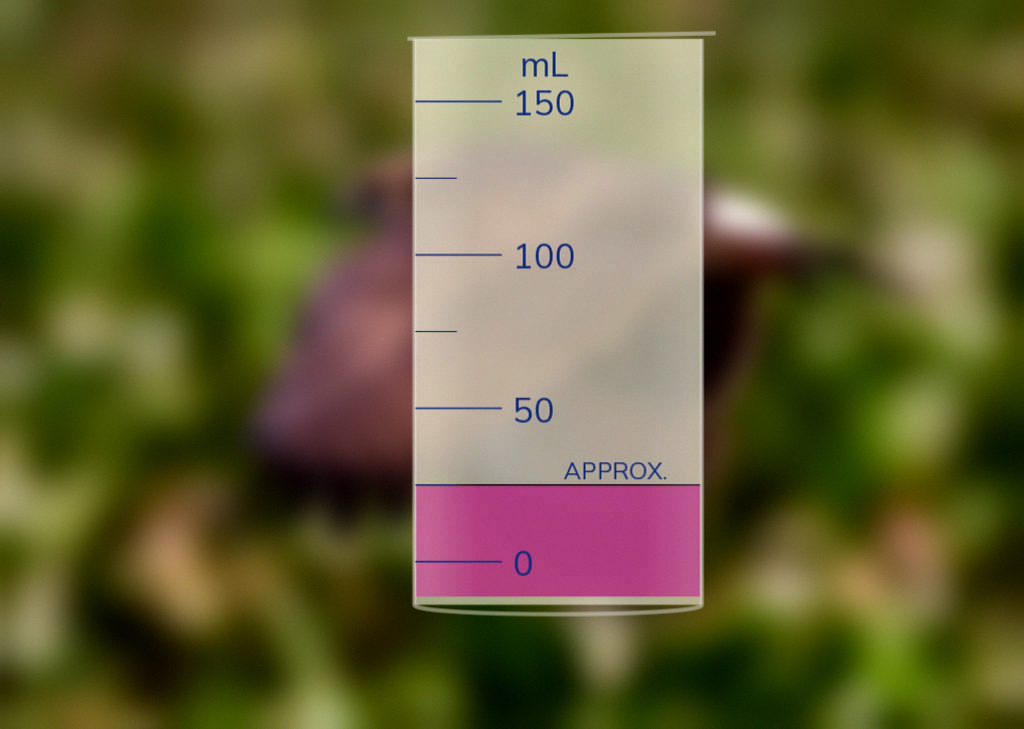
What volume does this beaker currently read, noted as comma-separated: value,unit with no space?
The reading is 25,mL
